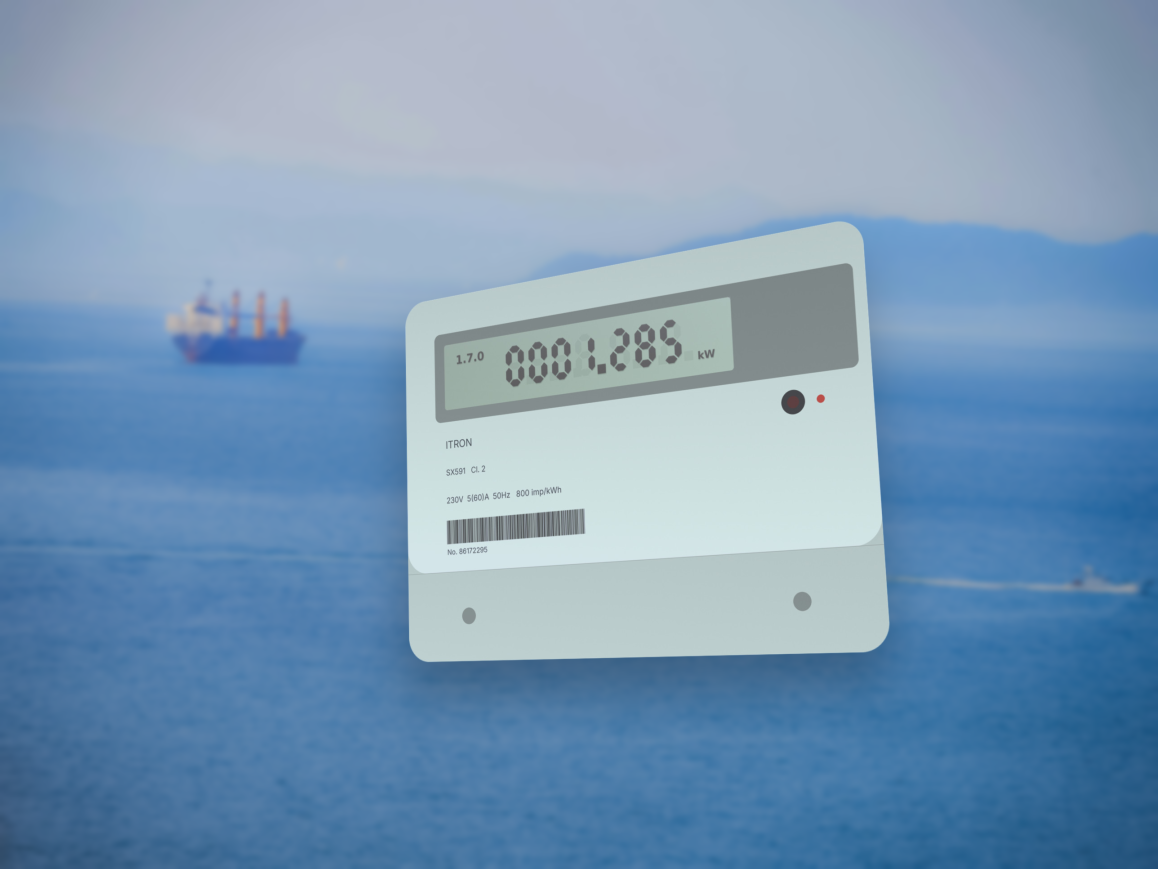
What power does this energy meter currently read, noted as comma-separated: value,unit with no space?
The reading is 1.285,kW
